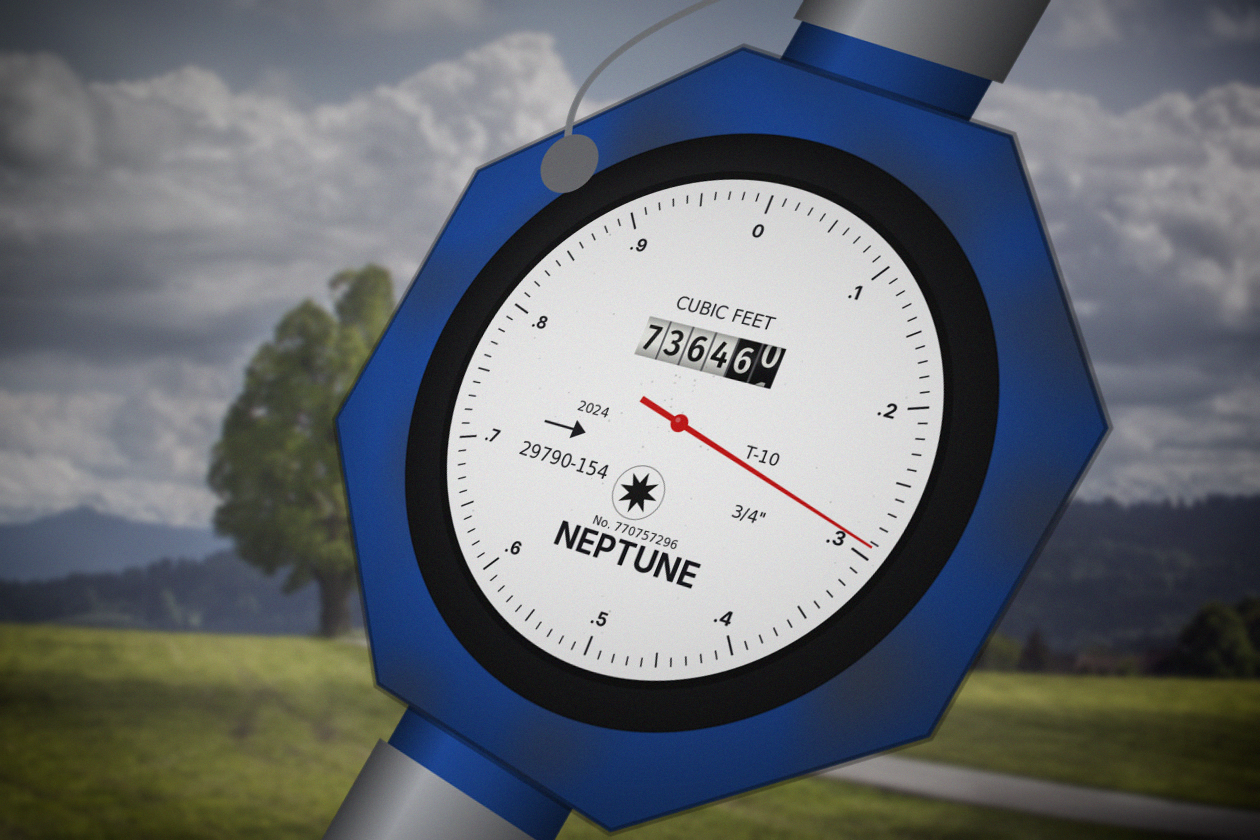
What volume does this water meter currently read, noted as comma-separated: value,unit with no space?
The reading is 736460.29,ft³
